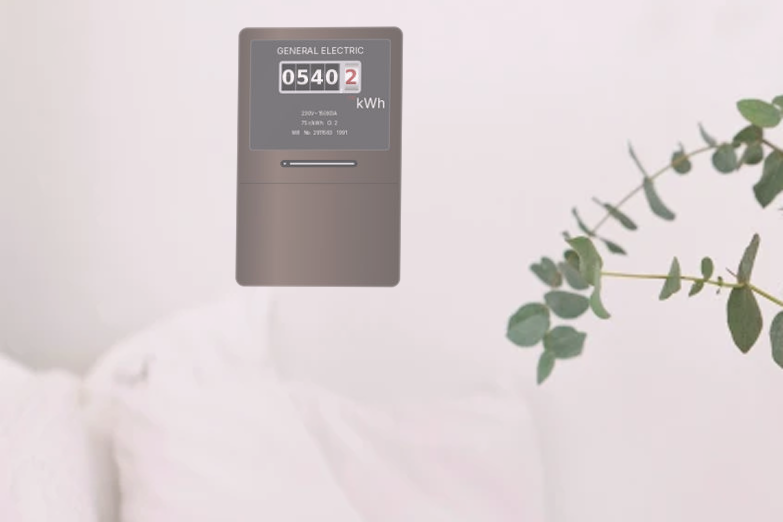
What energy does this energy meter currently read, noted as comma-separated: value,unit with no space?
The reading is 540.2,kWh
